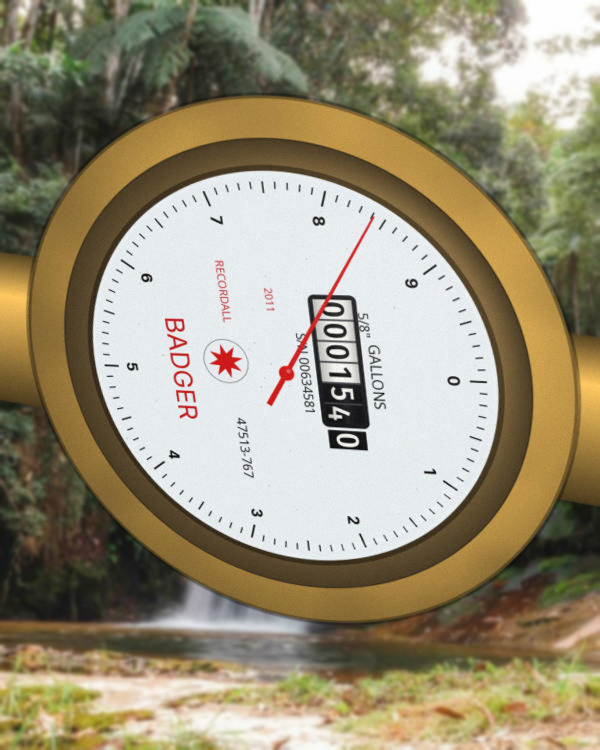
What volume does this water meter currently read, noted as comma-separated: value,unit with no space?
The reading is 1538.4,gal
